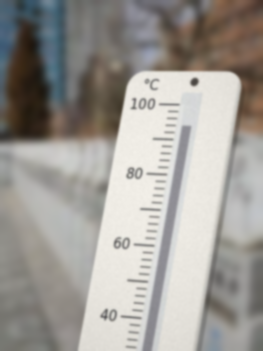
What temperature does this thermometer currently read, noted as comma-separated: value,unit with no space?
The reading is 94,°C
